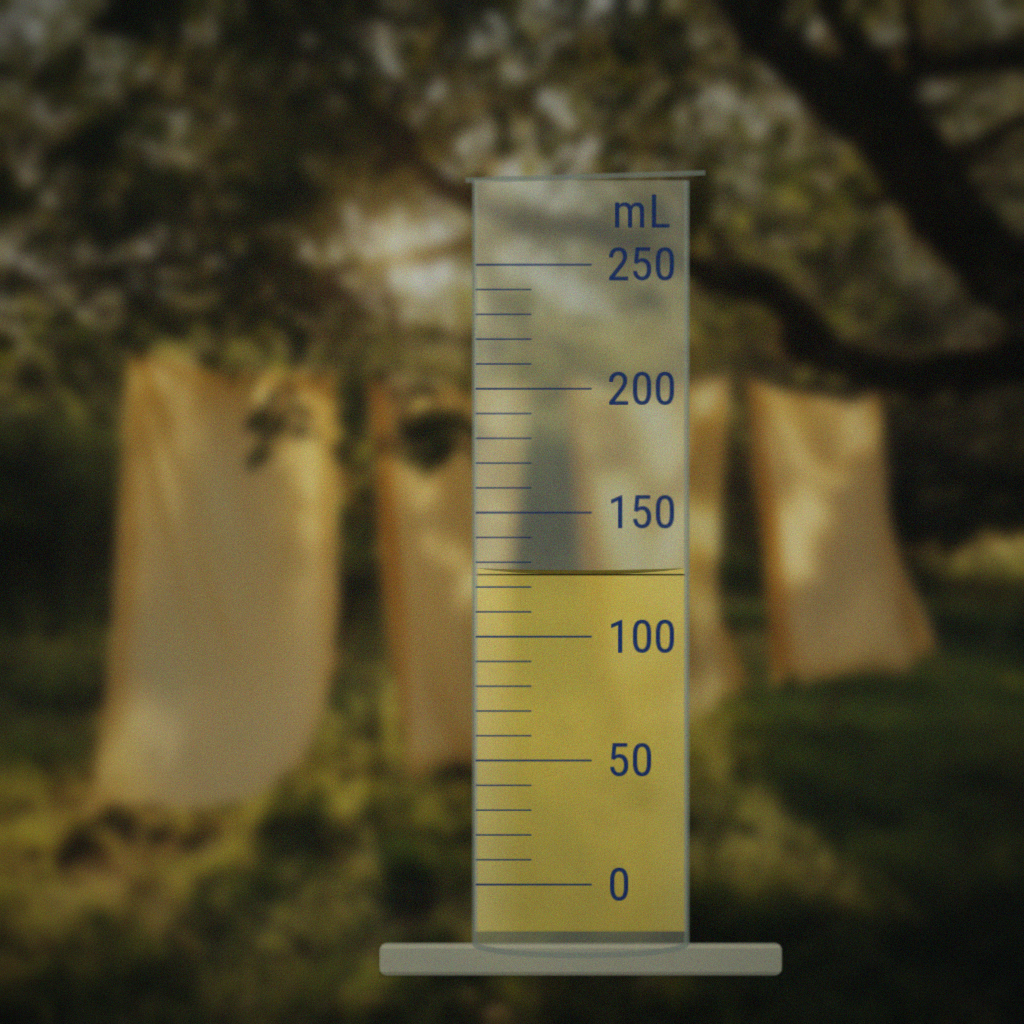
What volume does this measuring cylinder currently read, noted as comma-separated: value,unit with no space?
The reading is 125,mL
